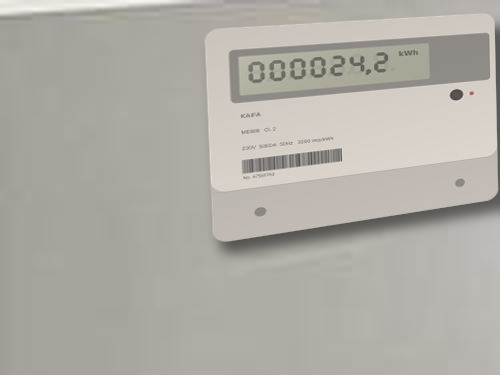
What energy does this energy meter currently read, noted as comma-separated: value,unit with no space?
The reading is 24.2,kWh
